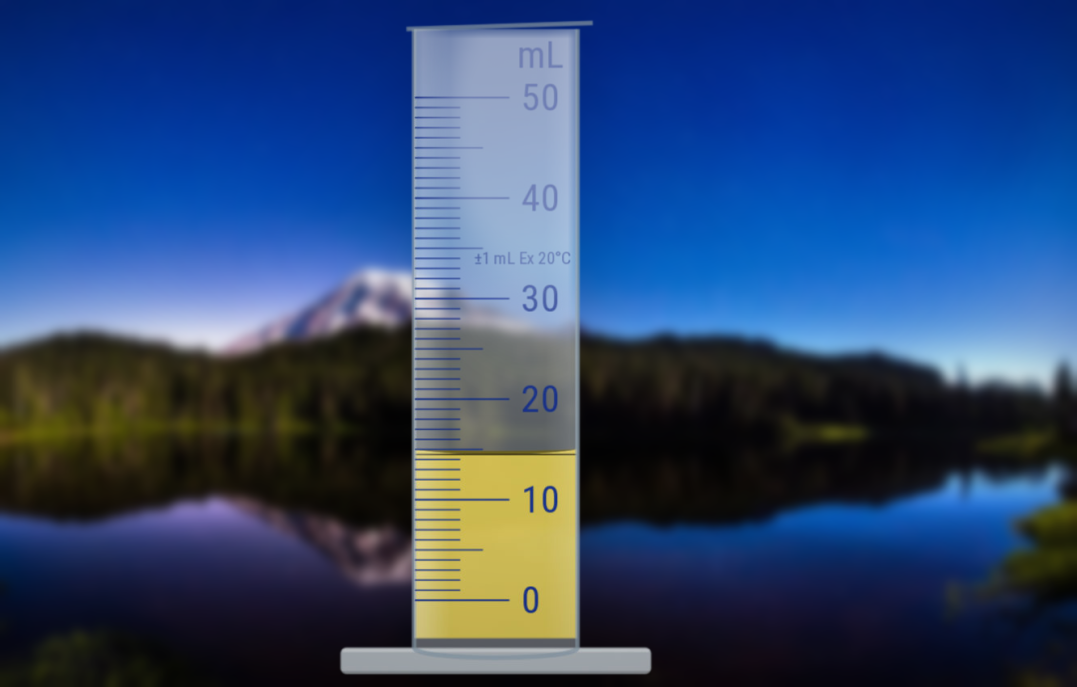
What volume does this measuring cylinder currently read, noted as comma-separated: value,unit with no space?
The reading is 14.5,mL
